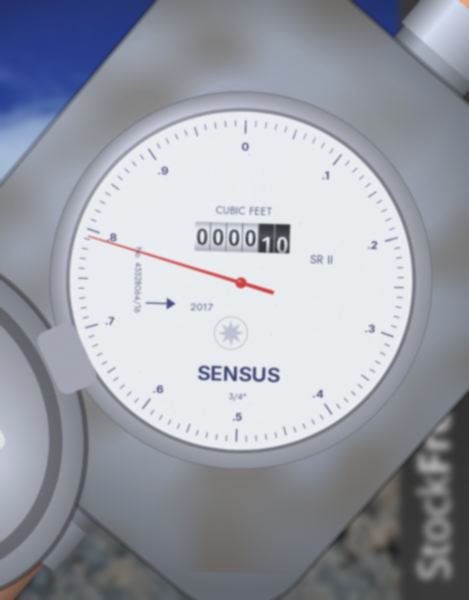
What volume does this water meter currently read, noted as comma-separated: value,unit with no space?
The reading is 9.79,ft³
